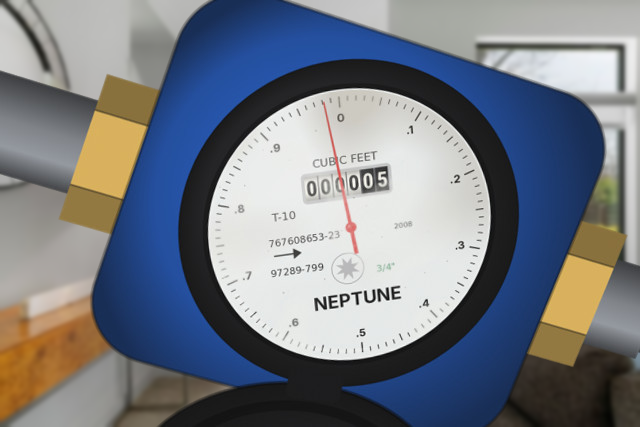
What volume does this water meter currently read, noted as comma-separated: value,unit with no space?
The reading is 4.98,ft³
